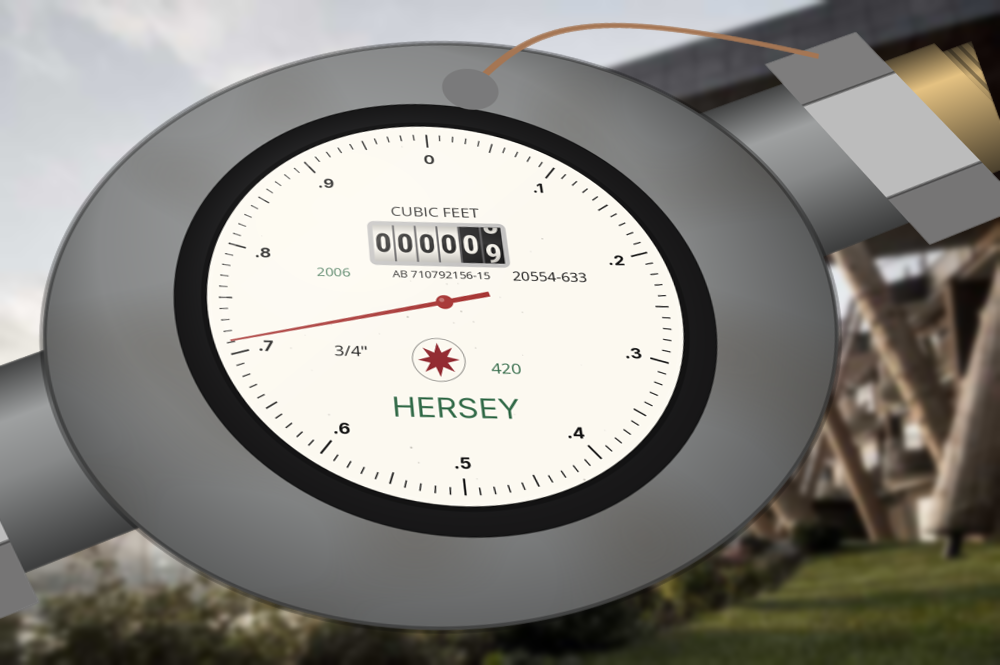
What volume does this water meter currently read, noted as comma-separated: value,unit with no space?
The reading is 8.71,ft³
